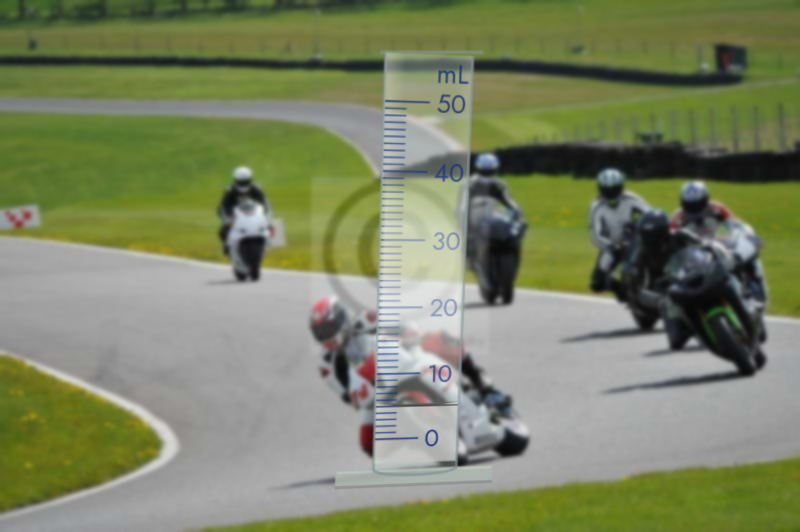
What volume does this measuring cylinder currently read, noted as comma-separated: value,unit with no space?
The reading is 5,mL
